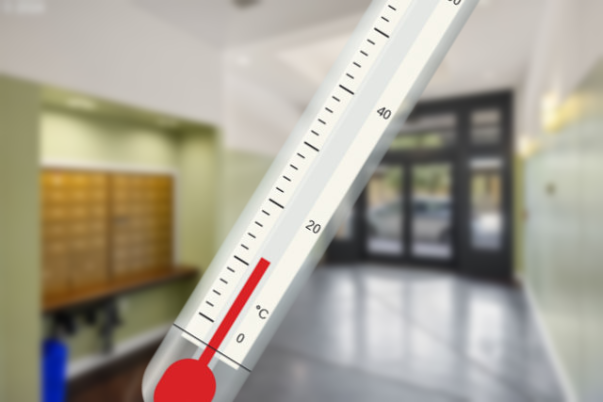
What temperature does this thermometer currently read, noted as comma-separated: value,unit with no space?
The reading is 12,°C
